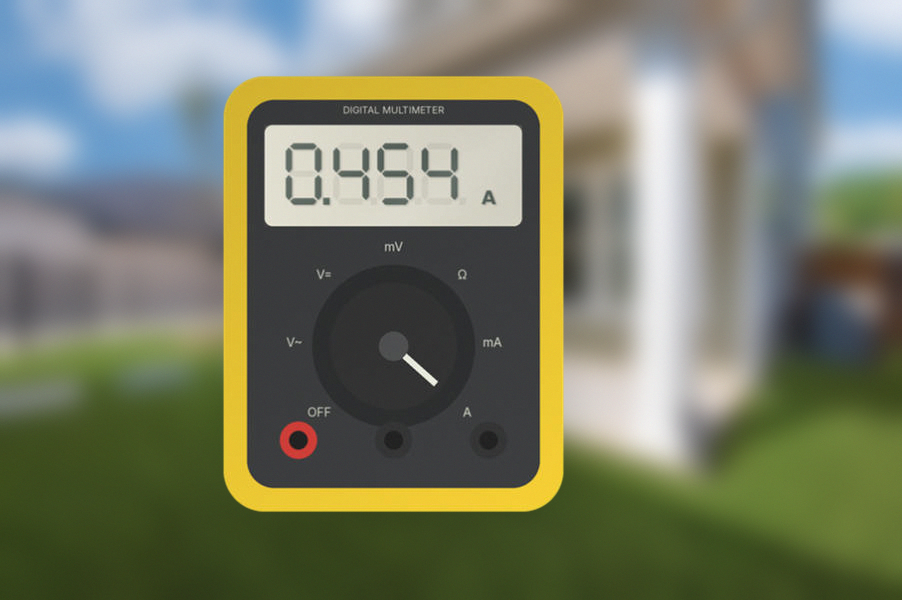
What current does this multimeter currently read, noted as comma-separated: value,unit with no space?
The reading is 0.454,A
